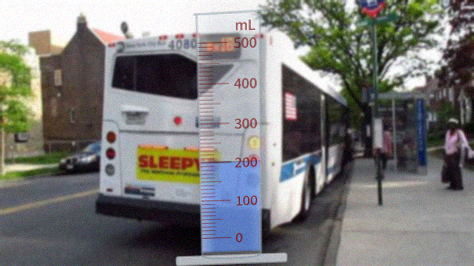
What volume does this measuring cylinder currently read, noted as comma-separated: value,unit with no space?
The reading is 200,mL
